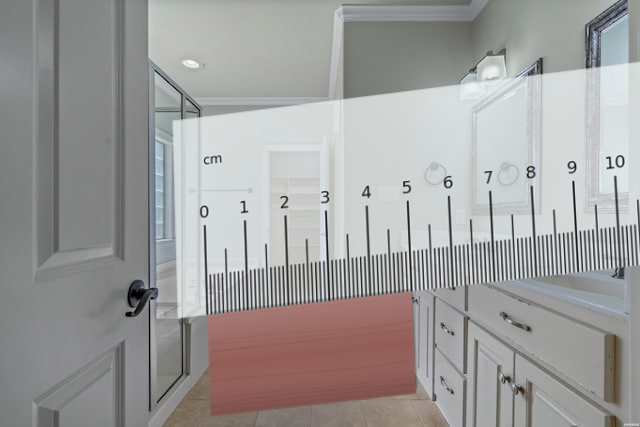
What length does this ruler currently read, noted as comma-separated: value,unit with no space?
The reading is 5,cm
